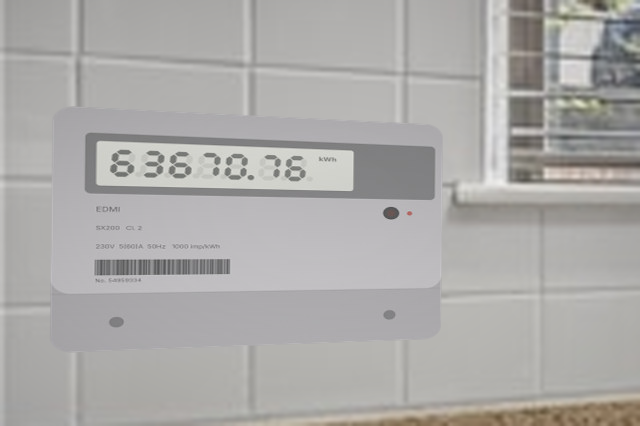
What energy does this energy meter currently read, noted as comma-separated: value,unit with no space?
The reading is 63670.76,kWh
